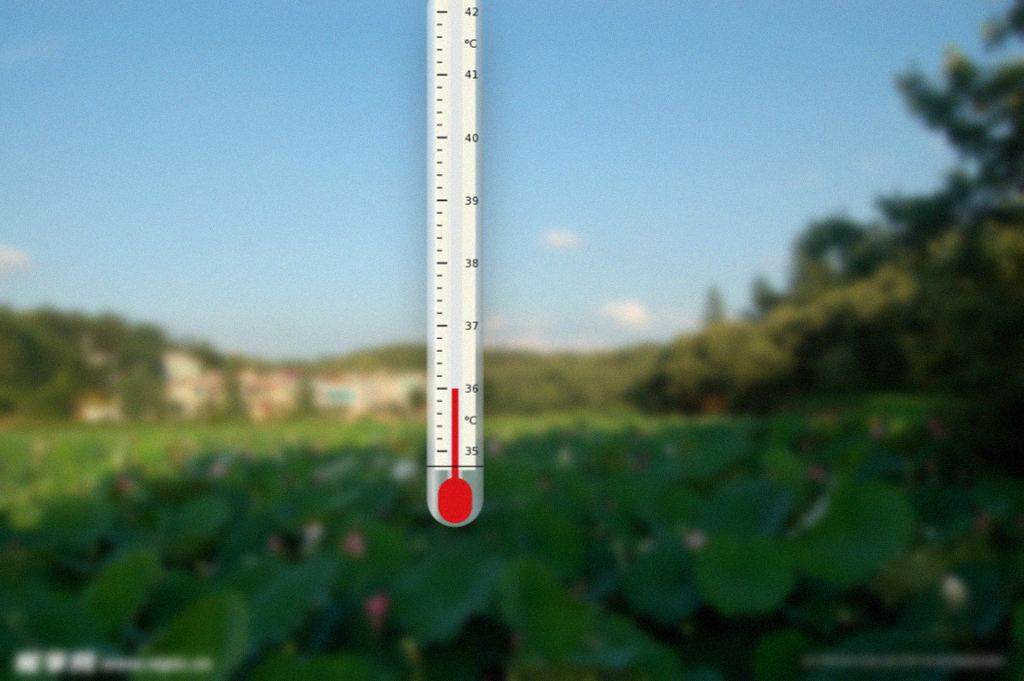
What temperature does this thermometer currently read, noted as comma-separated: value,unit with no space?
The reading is 36,°C
